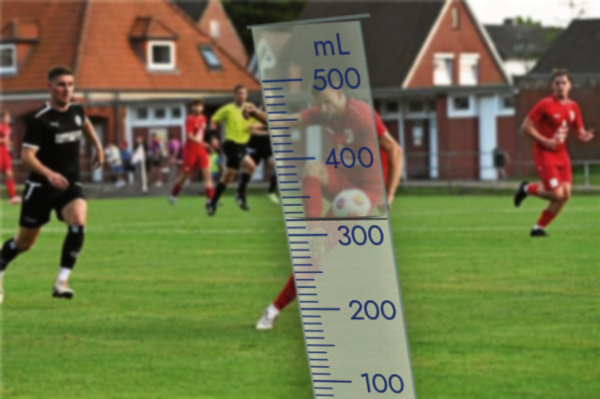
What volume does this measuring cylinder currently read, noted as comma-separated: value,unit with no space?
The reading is 320,mL
